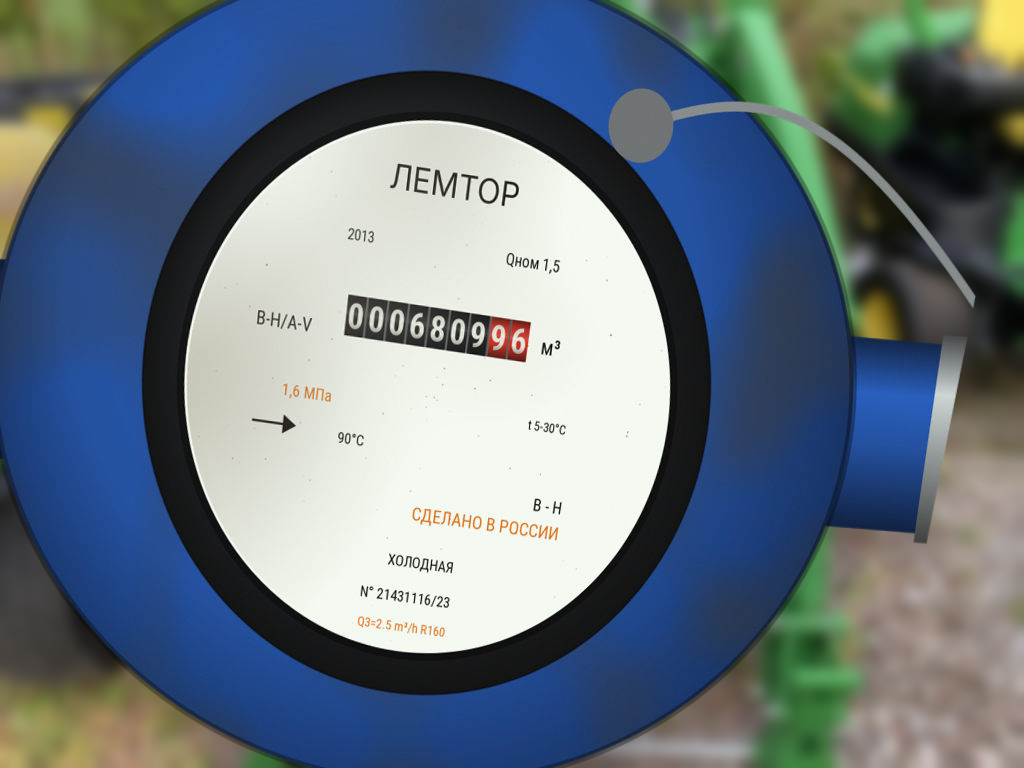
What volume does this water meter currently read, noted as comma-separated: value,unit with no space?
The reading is 6809.96,m³
